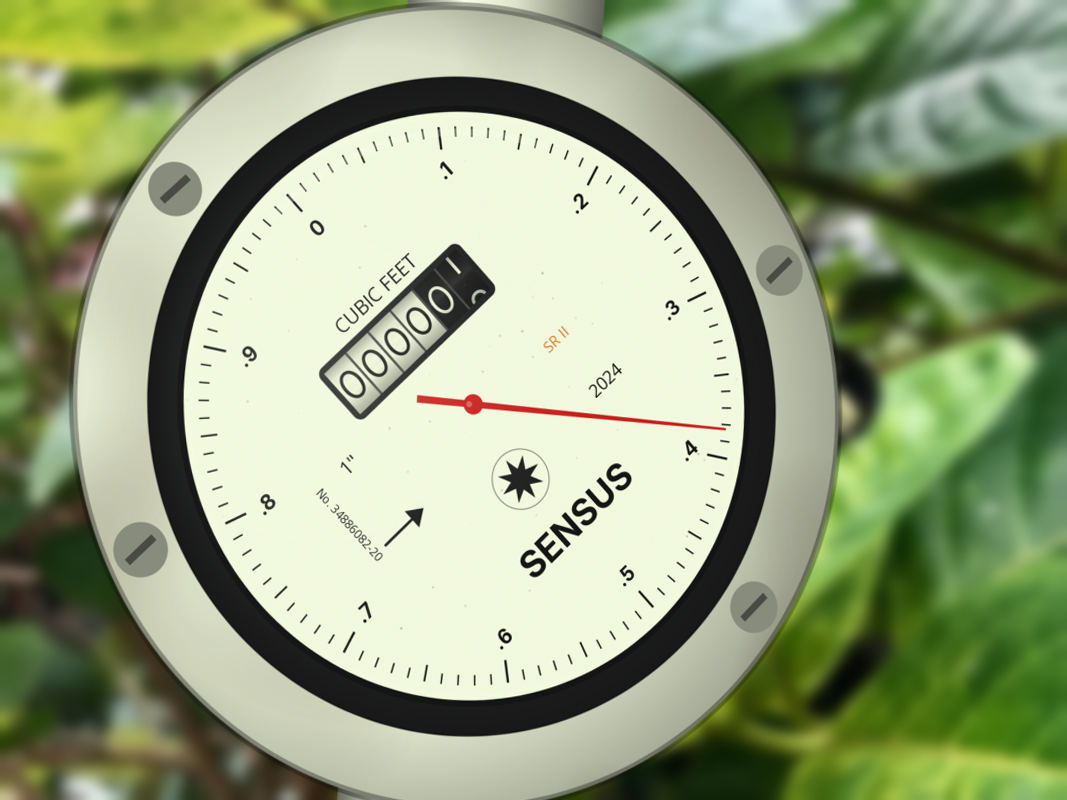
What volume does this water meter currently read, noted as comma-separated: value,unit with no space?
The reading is 1.38,ft³
